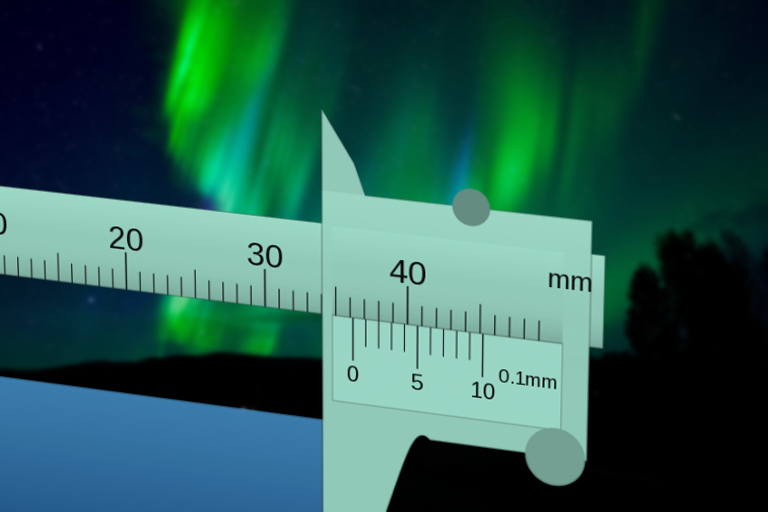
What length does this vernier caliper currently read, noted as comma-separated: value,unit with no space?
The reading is 36.2,mm
